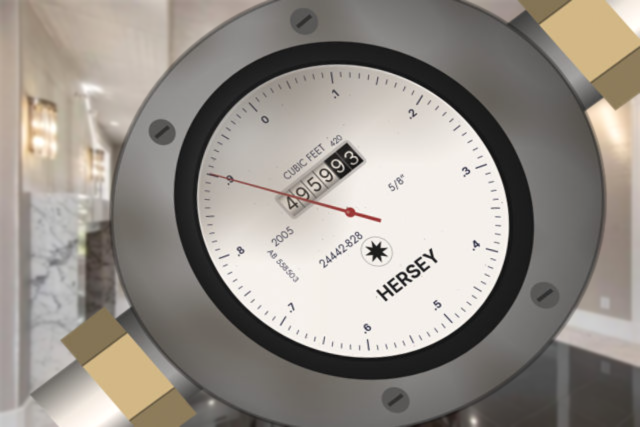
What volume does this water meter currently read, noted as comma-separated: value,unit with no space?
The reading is 495992.90,ft³
